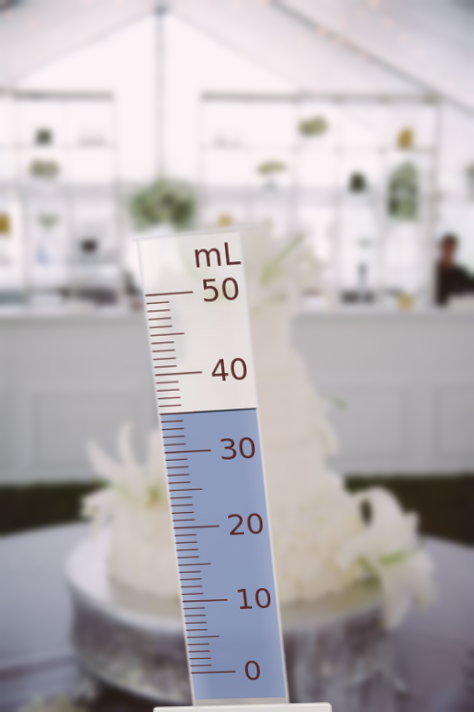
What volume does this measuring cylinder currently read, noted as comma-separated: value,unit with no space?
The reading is 35,mL
